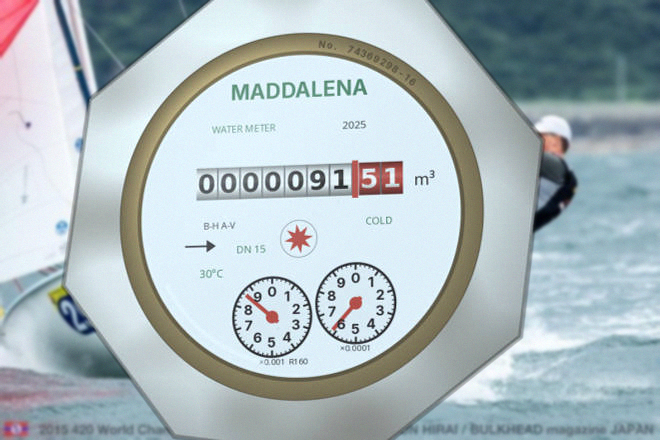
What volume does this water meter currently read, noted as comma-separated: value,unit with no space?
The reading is 91.5186,m³
